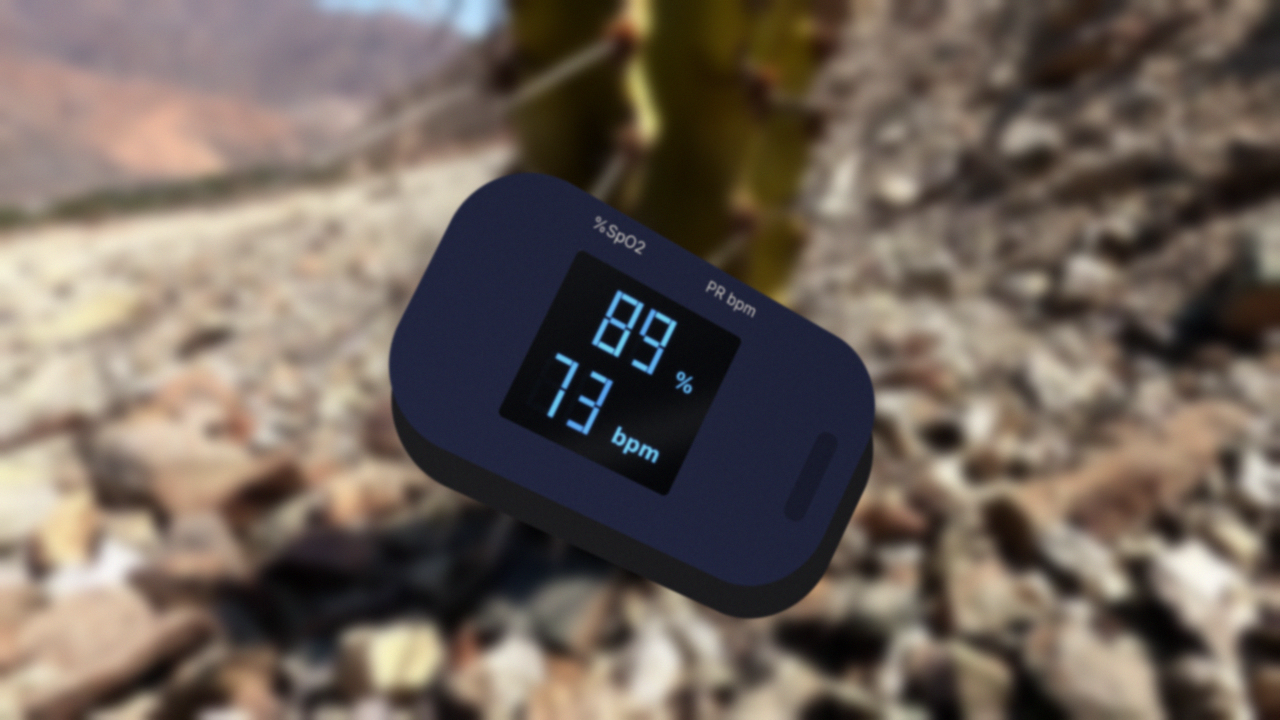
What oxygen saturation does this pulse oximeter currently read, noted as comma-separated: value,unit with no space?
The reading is 89,%
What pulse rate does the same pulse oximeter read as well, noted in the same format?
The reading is 73,bpm
